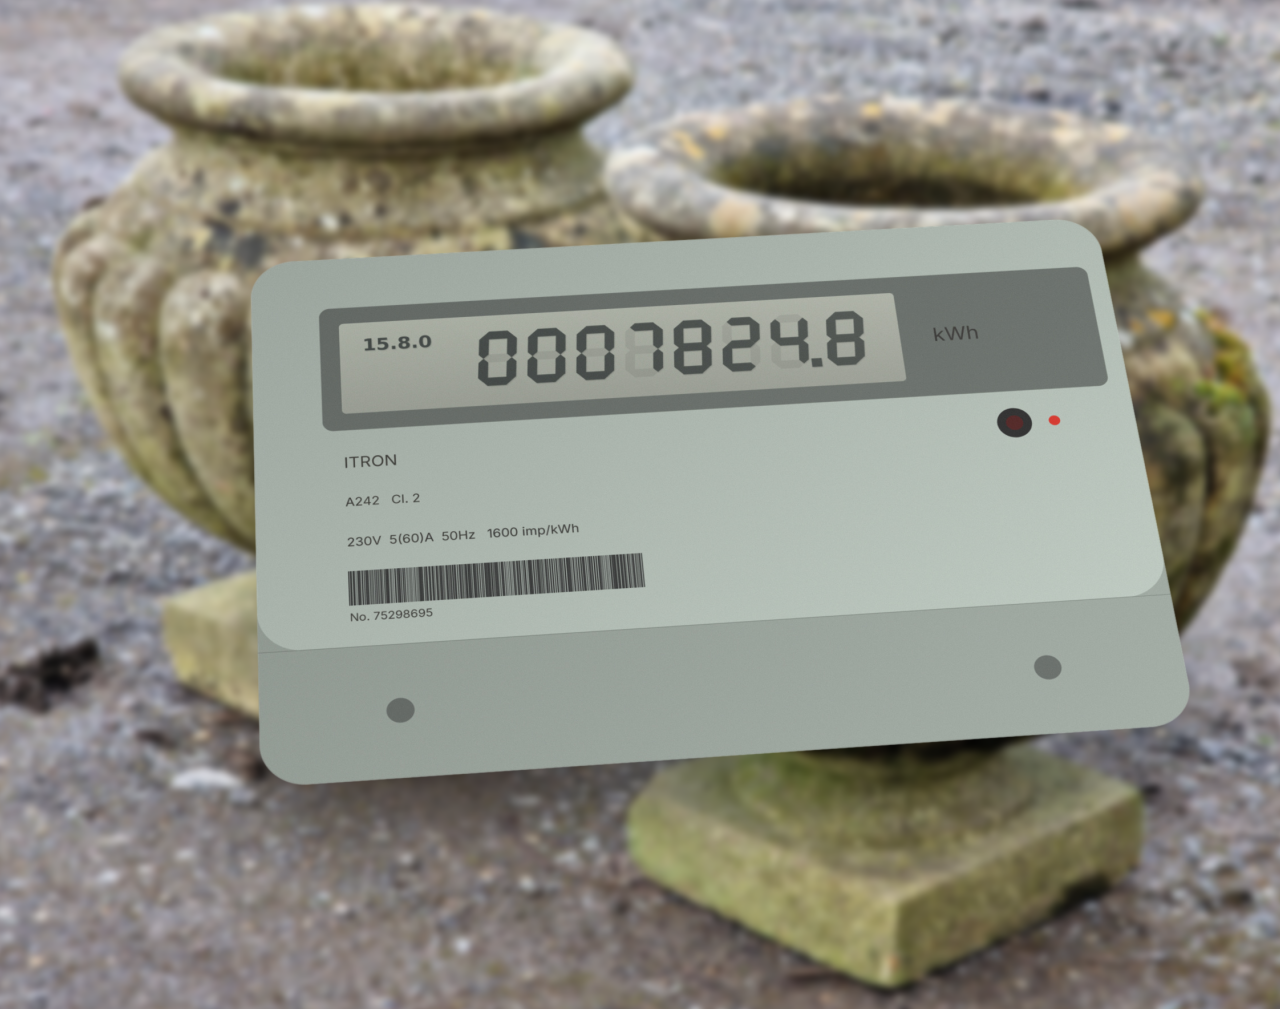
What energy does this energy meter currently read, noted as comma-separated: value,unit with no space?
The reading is 7824.8,kWh
